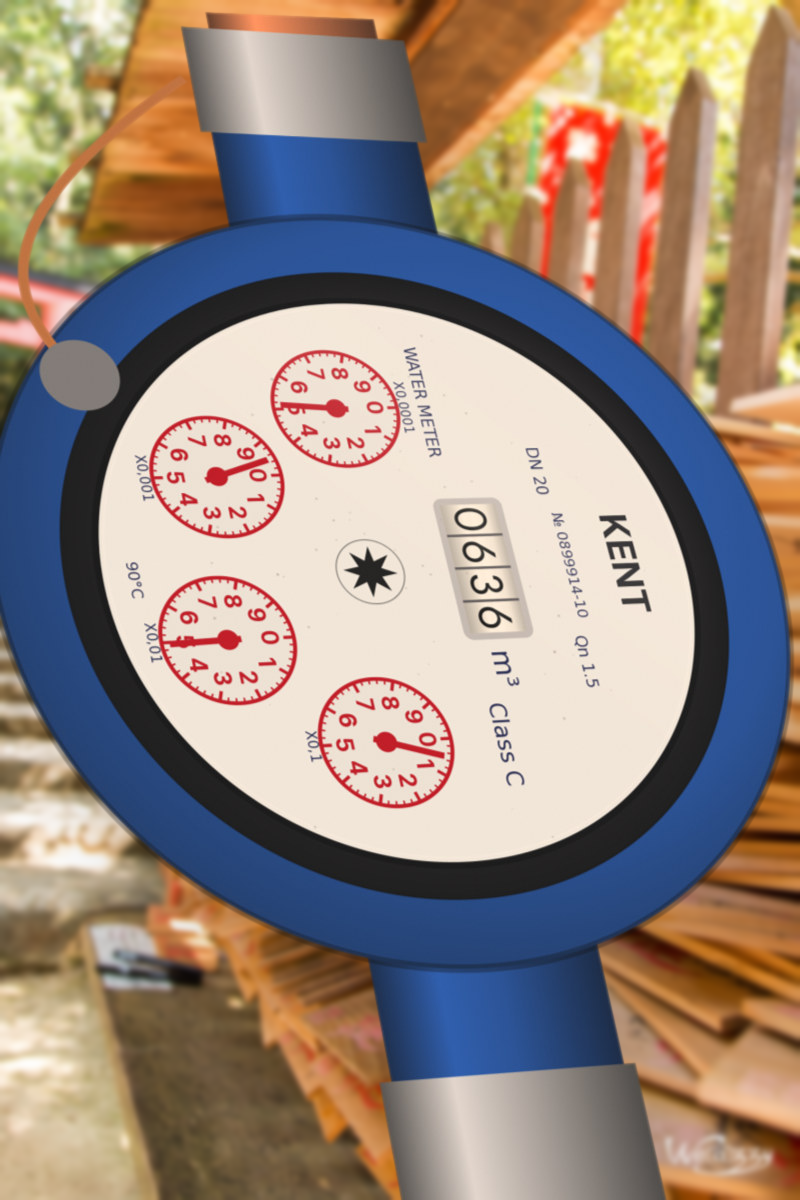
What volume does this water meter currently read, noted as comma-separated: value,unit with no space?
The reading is 636.0495,m³
